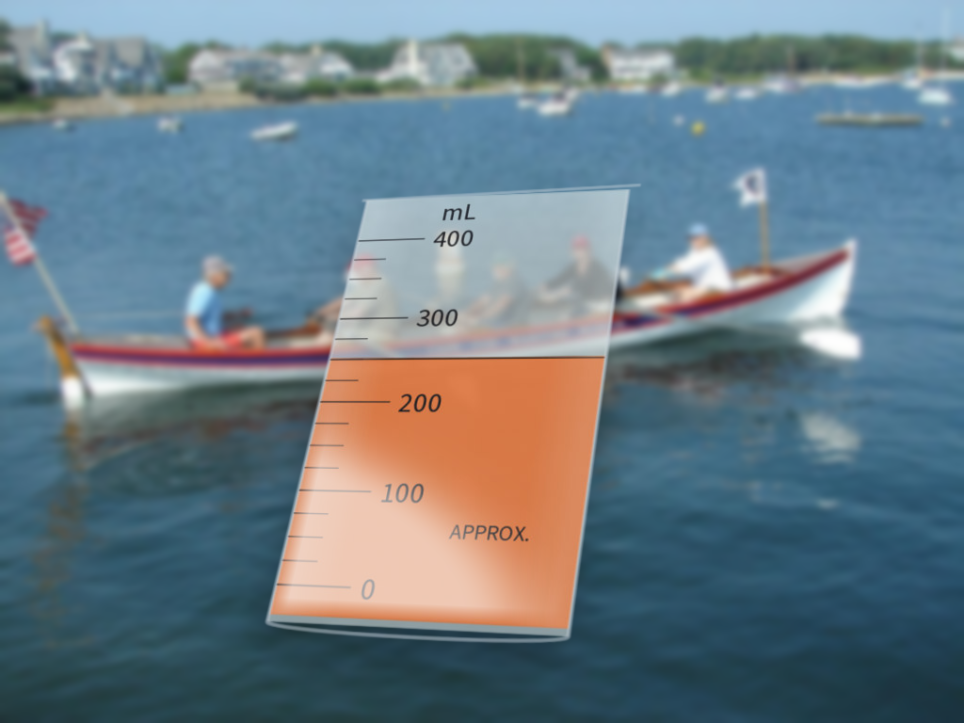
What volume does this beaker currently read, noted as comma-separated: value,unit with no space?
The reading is 250,mL
